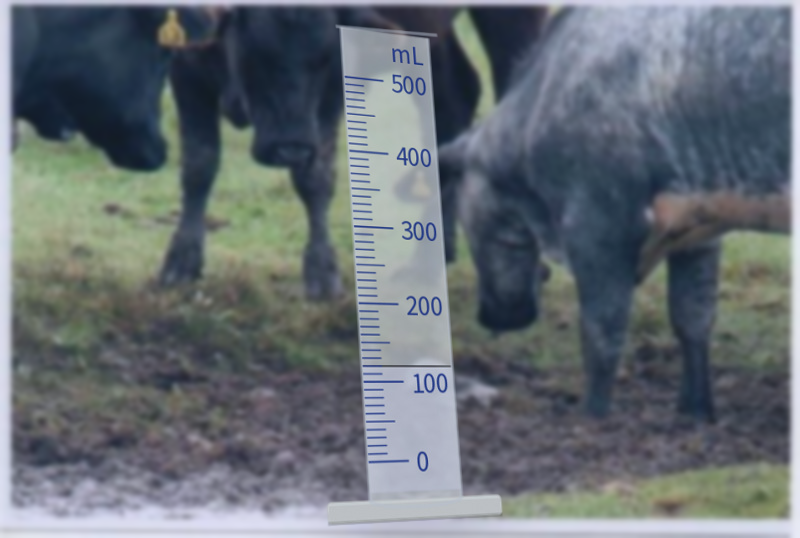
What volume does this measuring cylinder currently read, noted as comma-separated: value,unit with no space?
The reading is 120,mL
